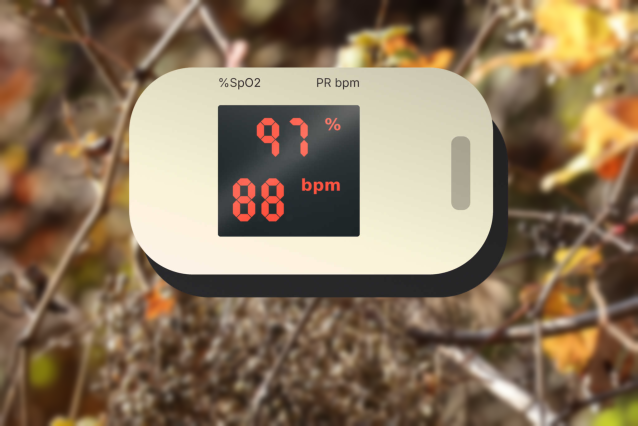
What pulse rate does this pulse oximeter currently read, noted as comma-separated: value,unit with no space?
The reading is 88,bpm
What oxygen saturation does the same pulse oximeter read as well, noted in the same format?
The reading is 97,%
